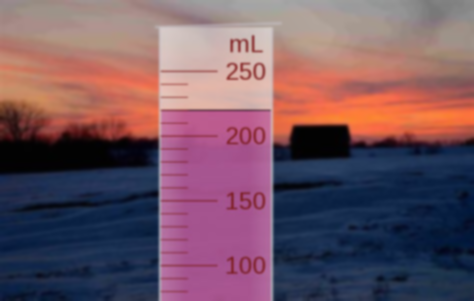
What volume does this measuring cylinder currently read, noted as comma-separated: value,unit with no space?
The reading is 220,mL
